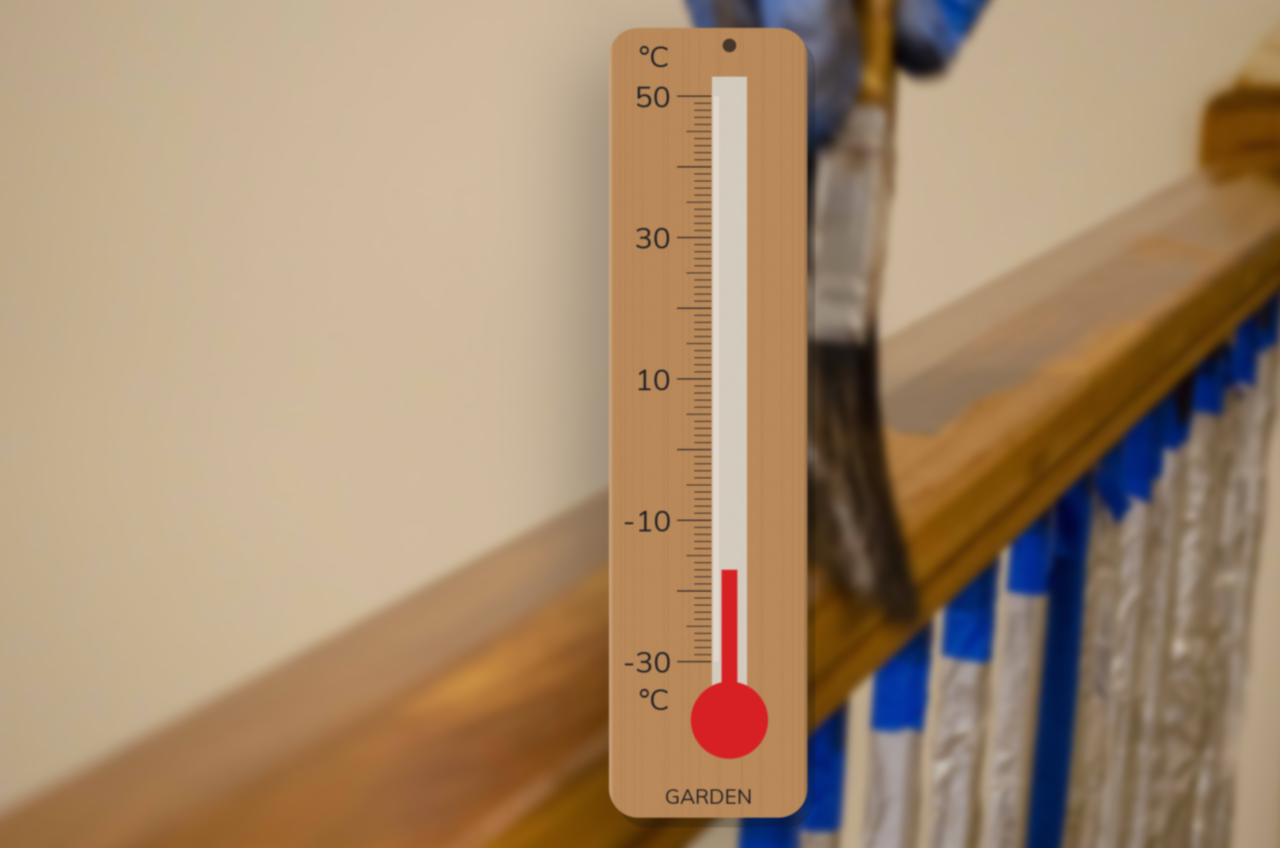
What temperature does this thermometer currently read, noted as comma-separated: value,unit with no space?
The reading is -17,°C
